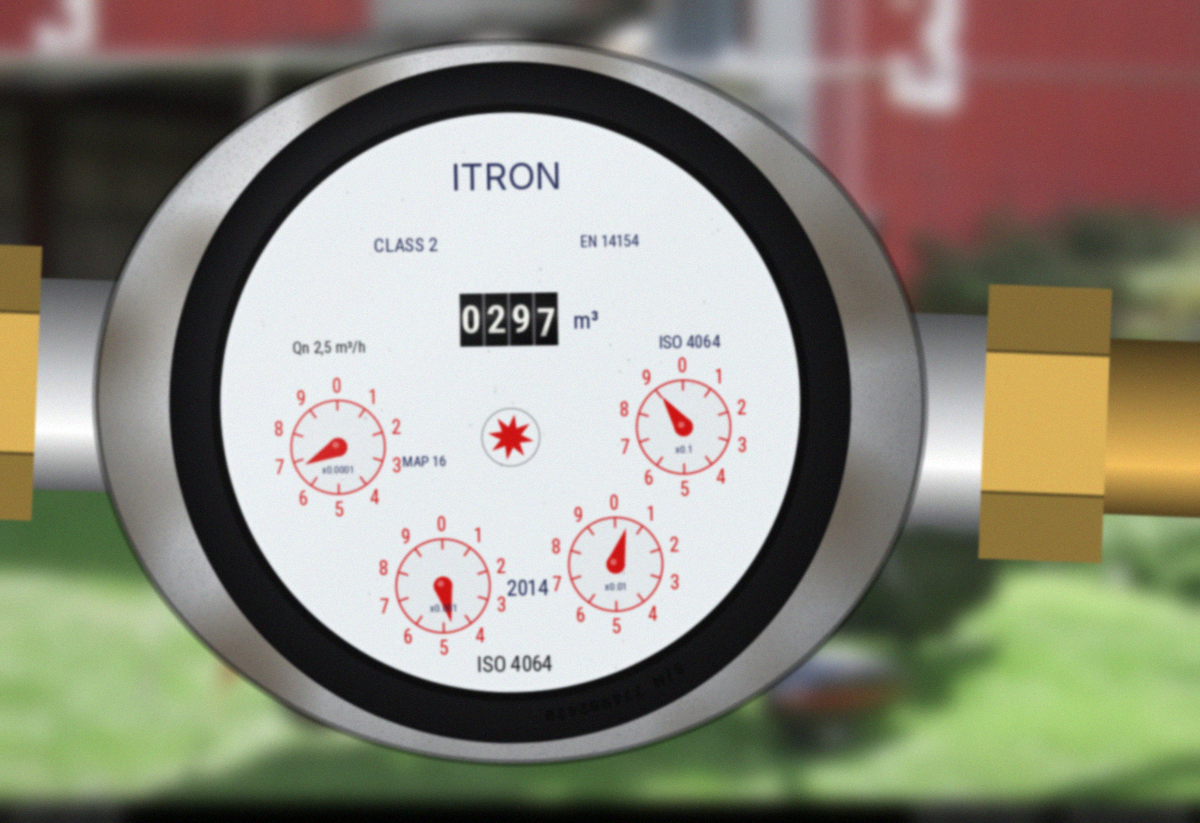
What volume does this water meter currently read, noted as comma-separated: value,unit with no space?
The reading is 296.9046,m³
